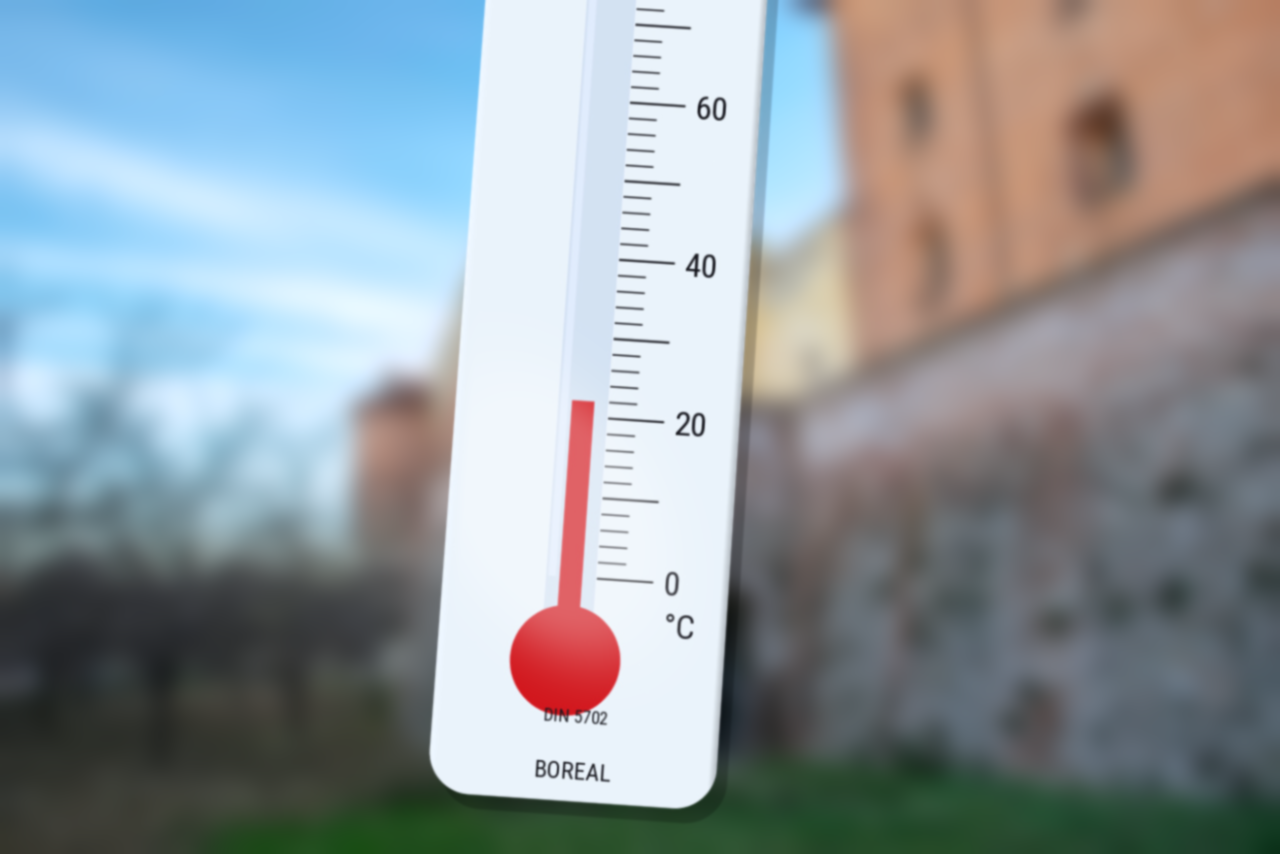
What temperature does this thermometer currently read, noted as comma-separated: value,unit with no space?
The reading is 22,°C
